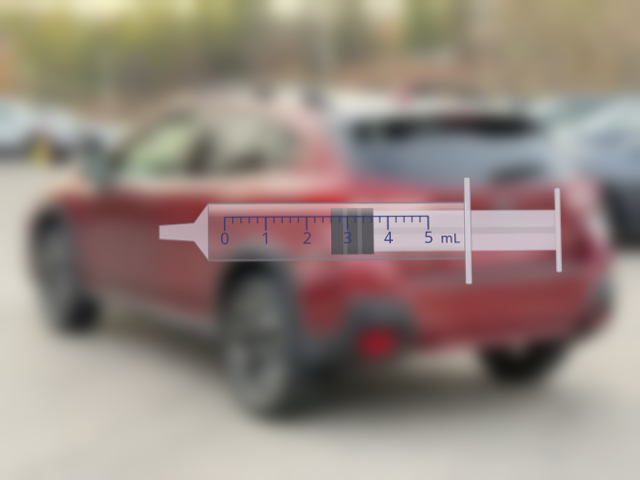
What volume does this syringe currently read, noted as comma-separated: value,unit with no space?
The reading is 2.6,mL
